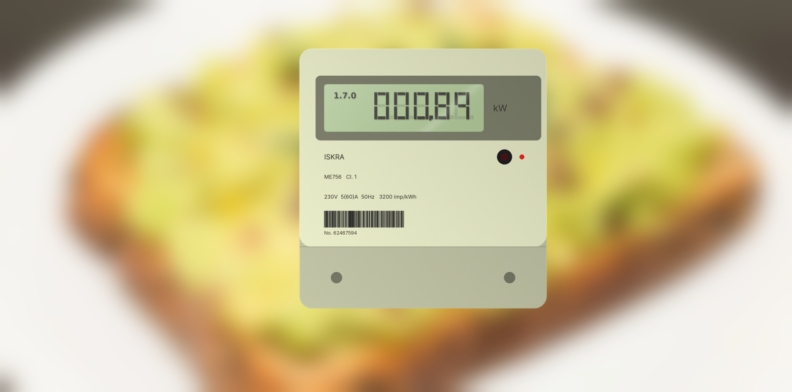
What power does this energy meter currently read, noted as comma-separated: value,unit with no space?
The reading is 0.89,kW
